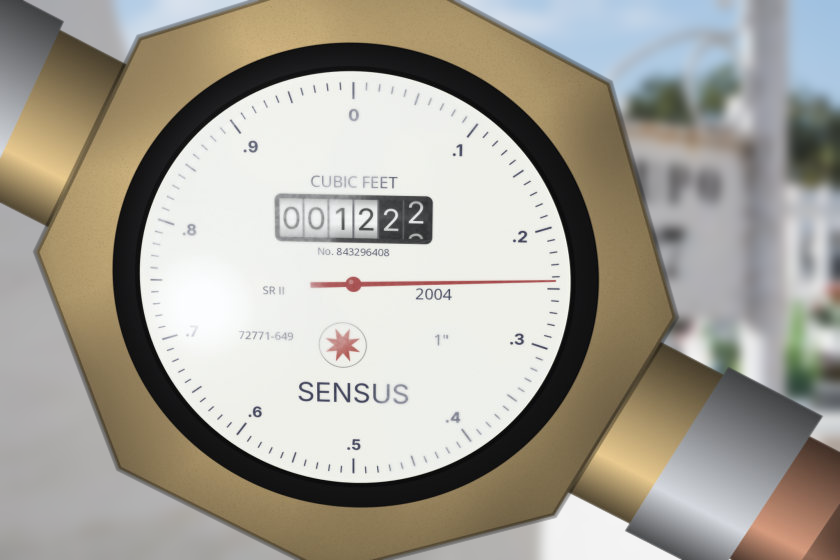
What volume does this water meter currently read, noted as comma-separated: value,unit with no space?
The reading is 1222.24,ft³
